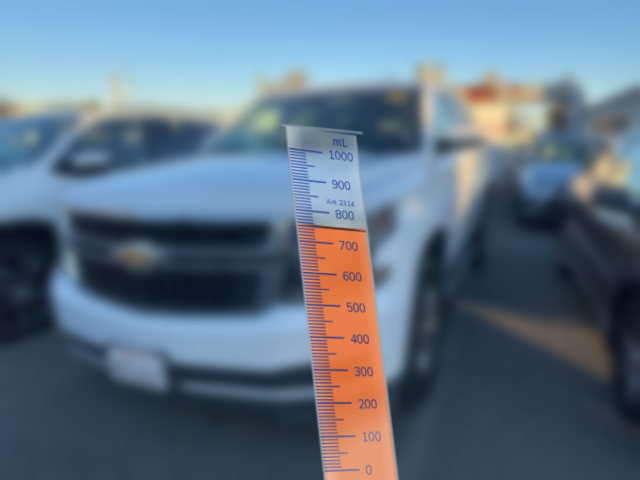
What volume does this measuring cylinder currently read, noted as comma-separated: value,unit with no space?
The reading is 750,mL
